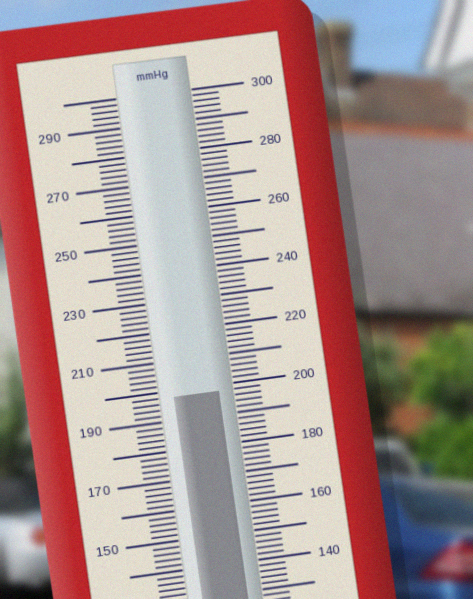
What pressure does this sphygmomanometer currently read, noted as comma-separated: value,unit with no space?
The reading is 198,mmHg
